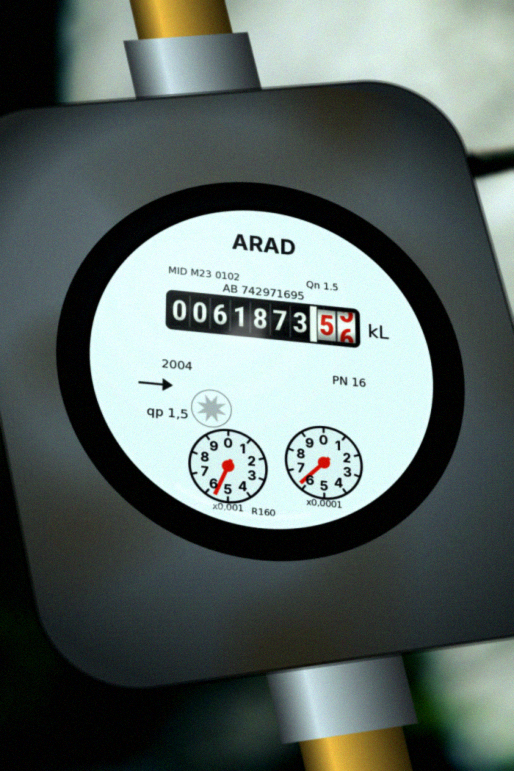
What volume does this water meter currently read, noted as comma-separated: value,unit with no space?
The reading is 61873.5556,kL
